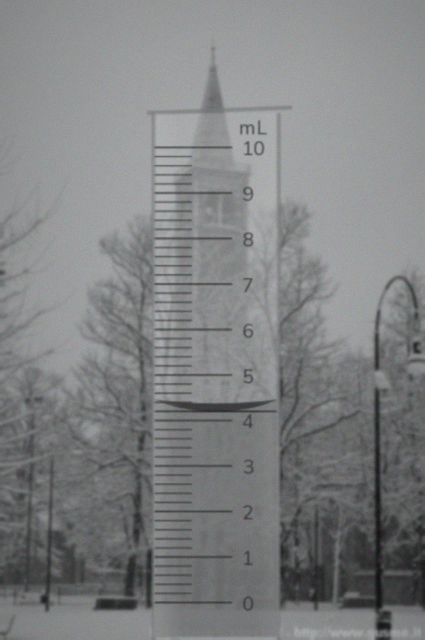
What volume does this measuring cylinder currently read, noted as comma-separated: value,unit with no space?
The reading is 4.2,mL
